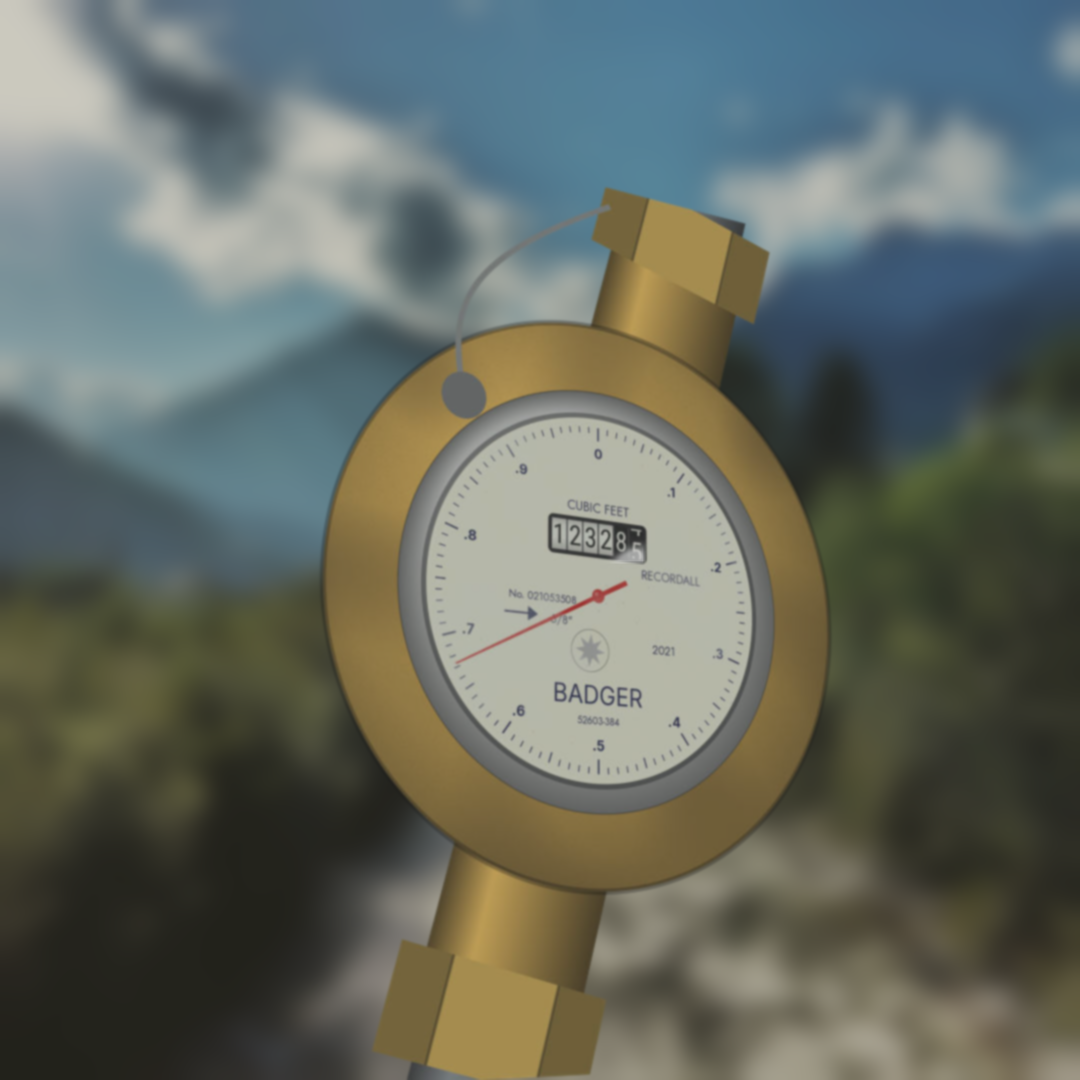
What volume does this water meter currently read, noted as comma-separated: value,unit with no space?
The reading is 123284.67,ft³
